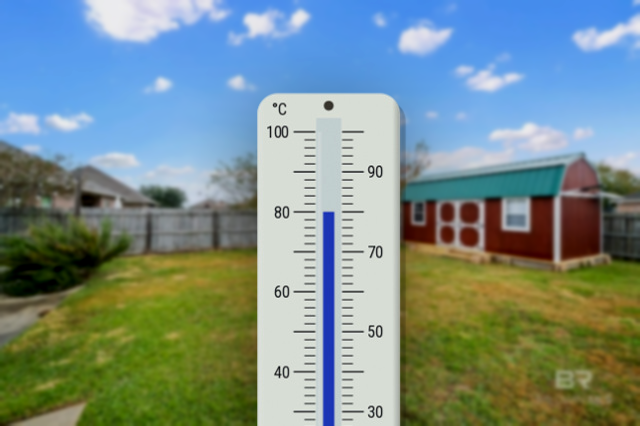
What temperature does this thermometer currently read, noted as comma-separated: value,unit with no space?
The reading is 80,°C
